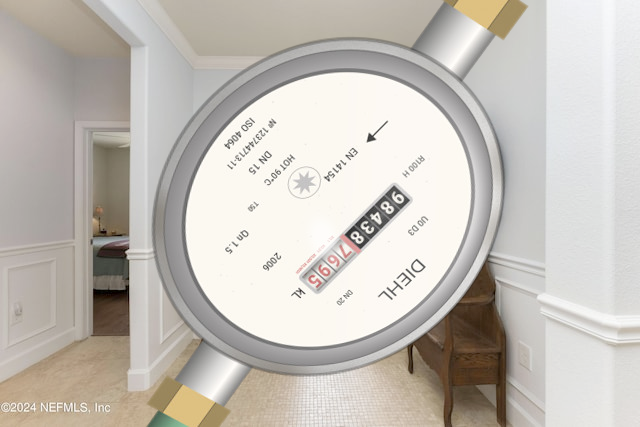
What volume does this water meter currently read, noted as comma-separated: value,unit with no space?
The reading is 98438.7695,kL
